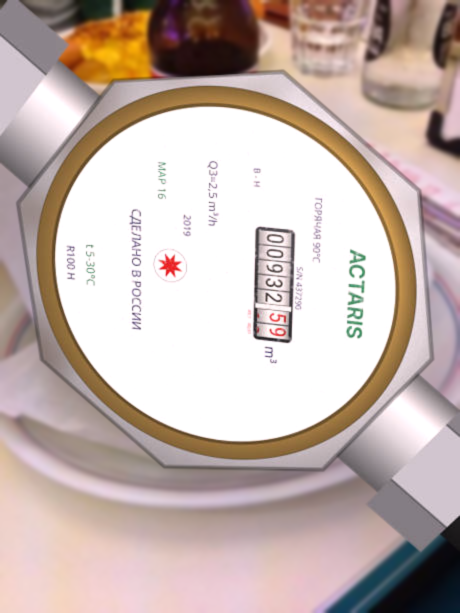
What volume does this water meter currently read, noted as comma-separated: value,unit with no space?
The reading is 932.59,m³
